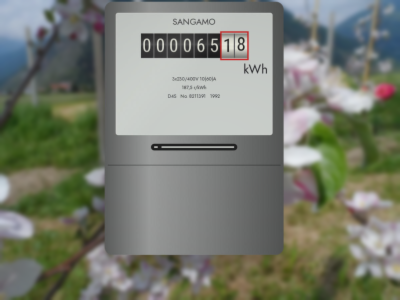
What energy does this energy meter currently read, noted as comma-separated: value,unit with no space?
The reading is 65.18,kWh
